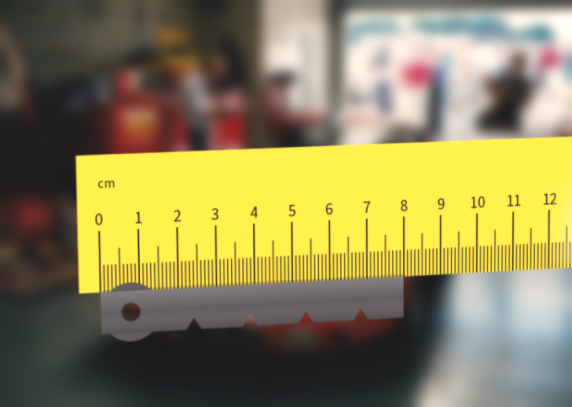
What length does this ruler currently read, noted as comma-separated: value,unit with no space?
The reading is 8,cm
